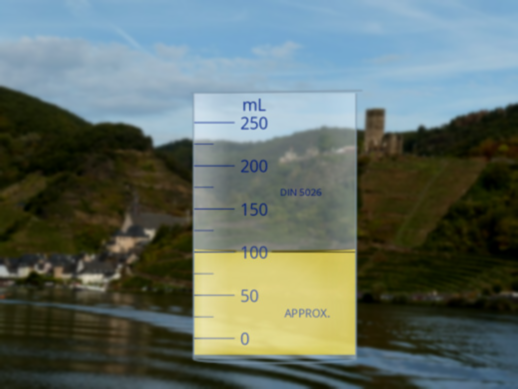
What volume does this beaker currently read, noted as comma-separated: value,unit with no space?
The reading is 100,mL
